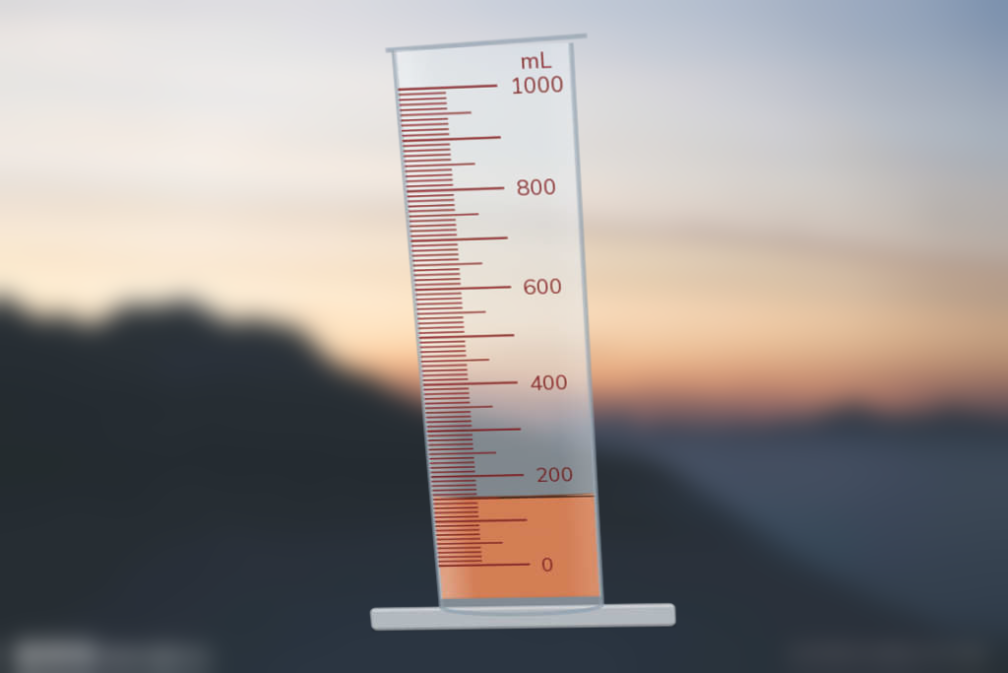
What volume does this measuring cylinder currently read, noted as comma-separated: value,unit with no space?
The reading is 150,mL
